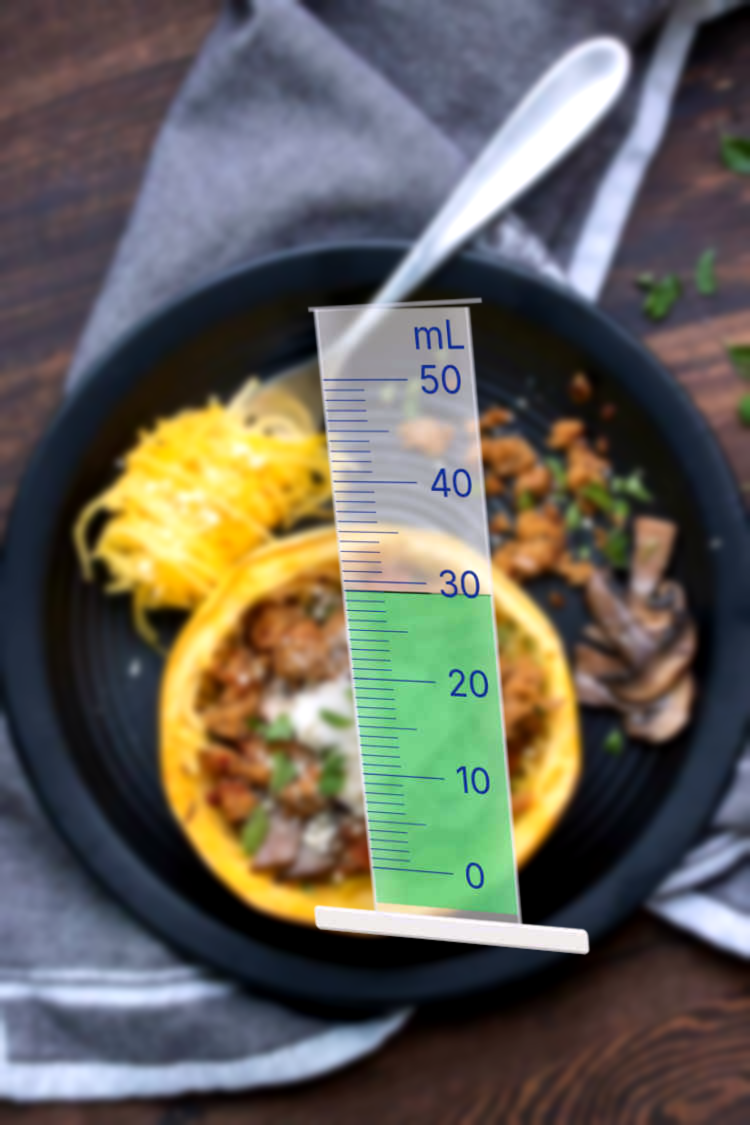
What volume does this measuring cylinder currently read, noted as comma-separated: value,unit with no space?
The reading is 29,mL
